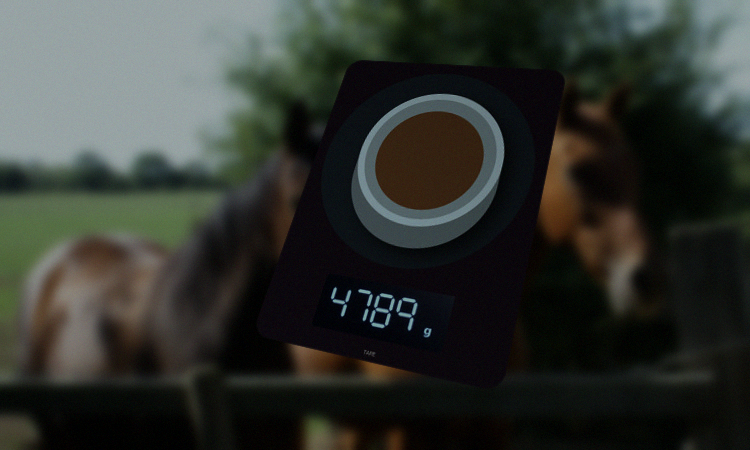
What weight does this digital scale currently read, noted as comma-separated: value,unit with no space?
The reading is 4789,g
